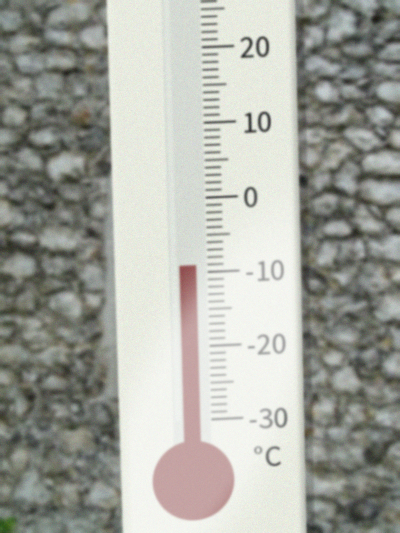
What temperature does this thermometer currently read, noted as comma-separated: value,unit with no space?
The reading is -9,°C
